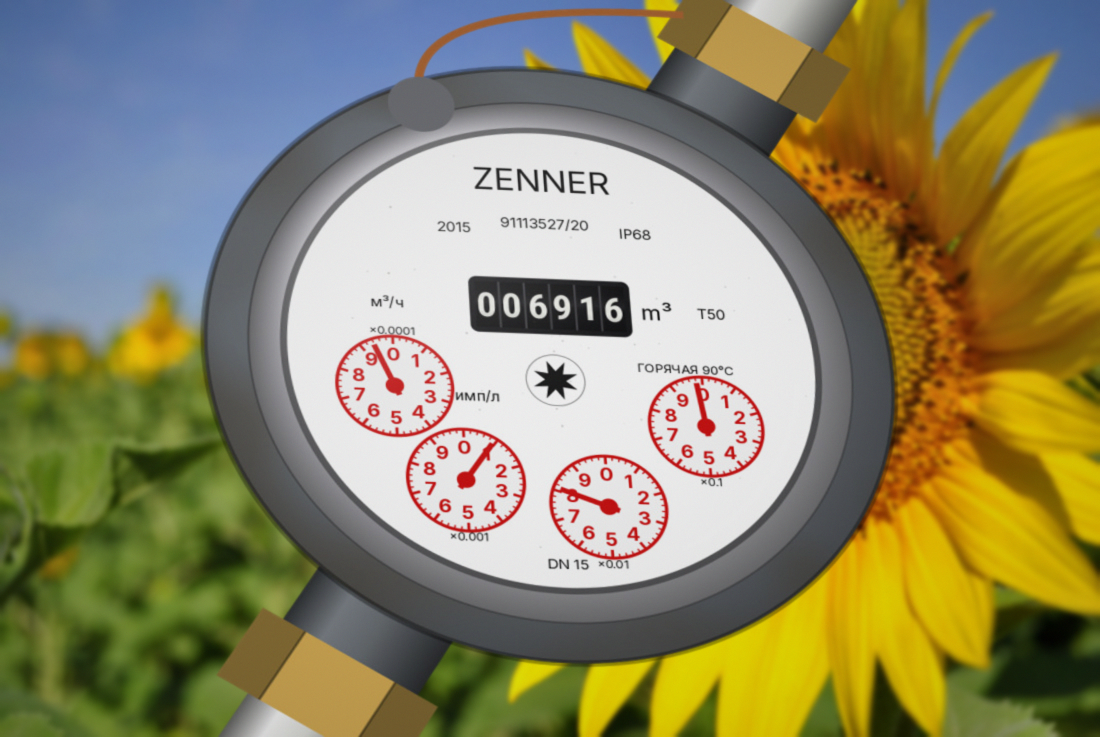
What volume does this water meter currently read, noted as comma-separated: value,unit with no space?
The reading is 6915.9809,m³
